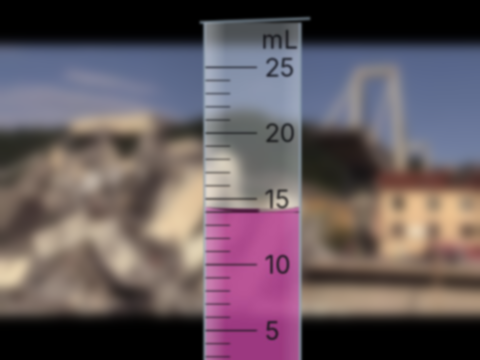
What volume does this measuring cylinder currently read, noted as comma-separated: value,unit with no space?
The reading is 14,mL
